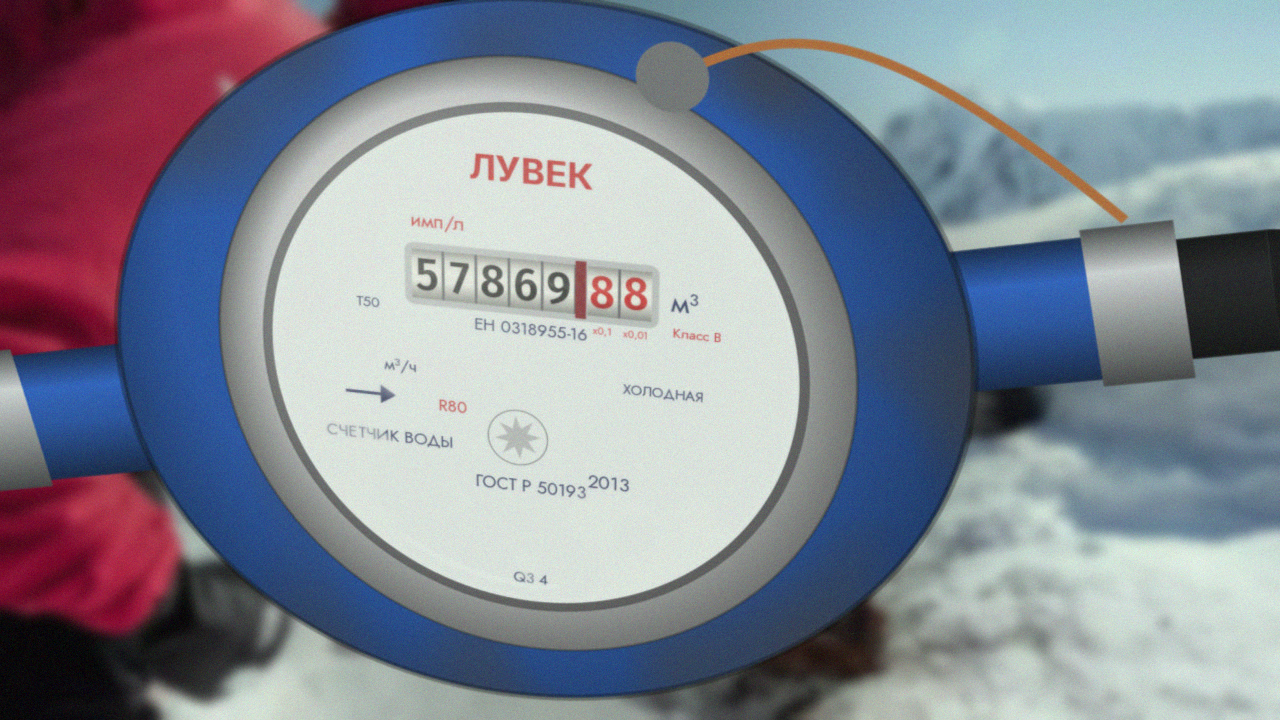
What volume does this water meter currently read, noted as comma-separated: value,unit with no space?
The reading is 57869.88,m³
